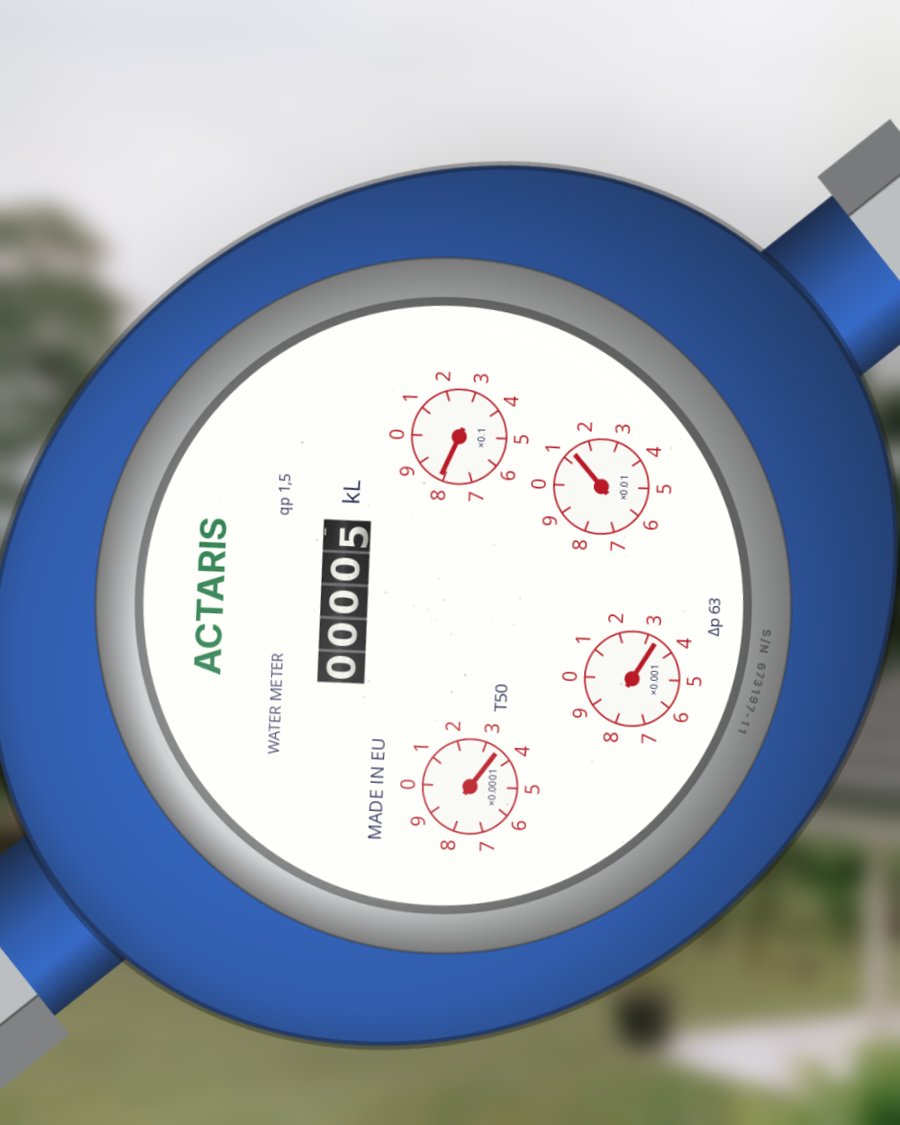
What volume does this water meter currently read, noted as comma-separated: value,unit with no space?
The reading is 4.8133,kL
